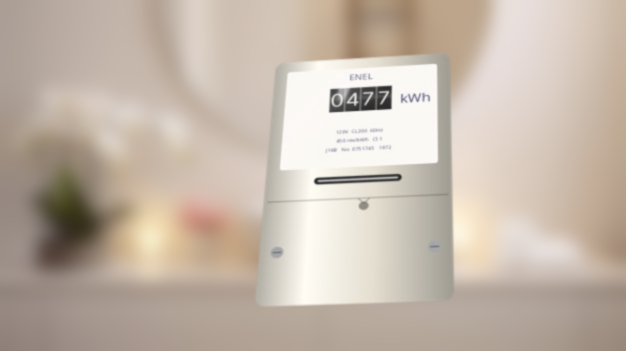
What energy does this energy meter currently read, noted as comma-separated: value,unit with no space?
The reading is 477,kWh
